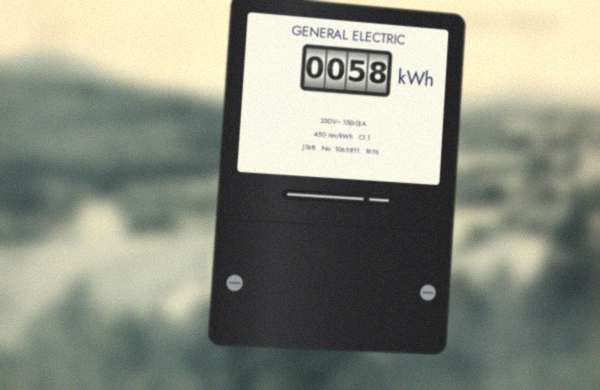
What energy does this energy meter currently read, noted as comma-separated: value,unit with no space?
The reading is 58,kWh
